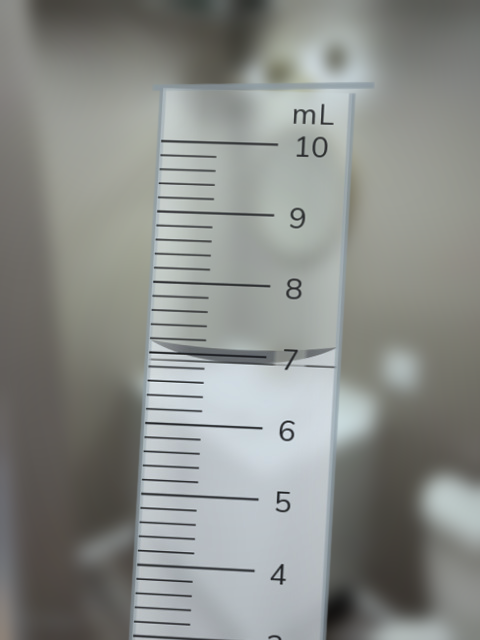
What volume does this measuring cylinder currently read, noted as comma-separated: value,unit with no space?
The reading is 6.9,mL
